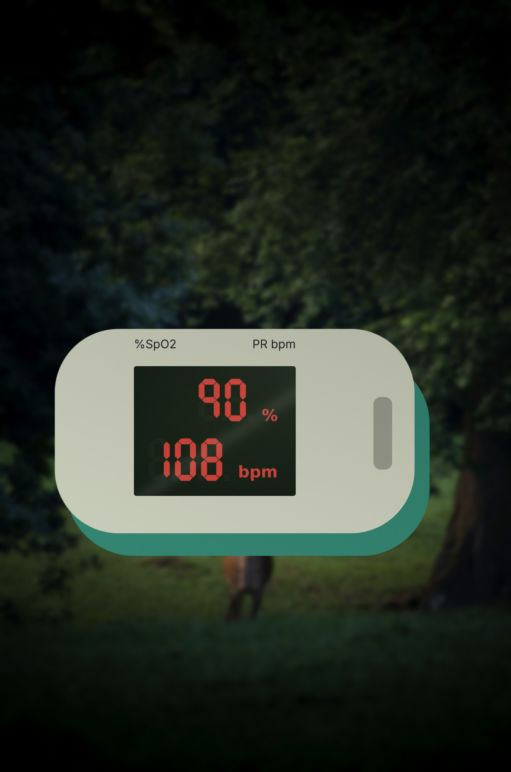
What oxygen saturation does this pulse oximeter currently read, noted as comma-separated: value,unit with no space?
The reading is 90,%
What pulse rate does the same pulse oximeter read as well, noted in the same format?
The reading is 108,bpm
